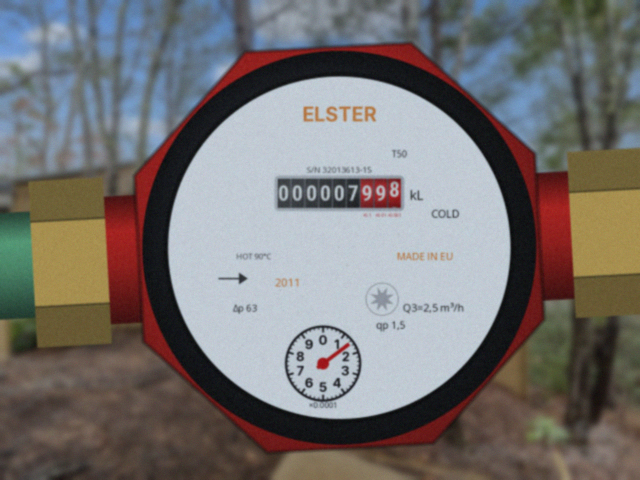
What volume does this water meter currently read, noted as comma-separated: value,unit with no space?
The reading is 7.9981,kL
